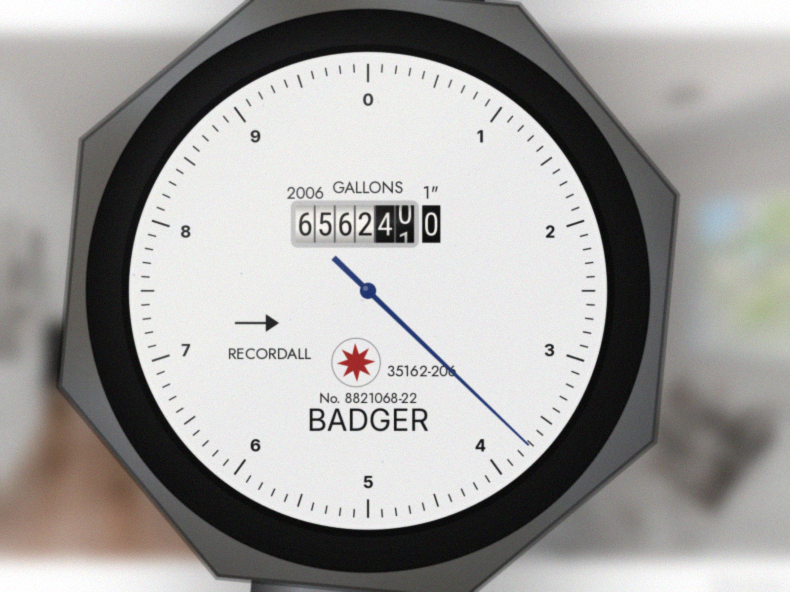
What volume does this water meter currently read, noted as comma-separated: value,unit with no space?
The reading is 6562403.7,gal
